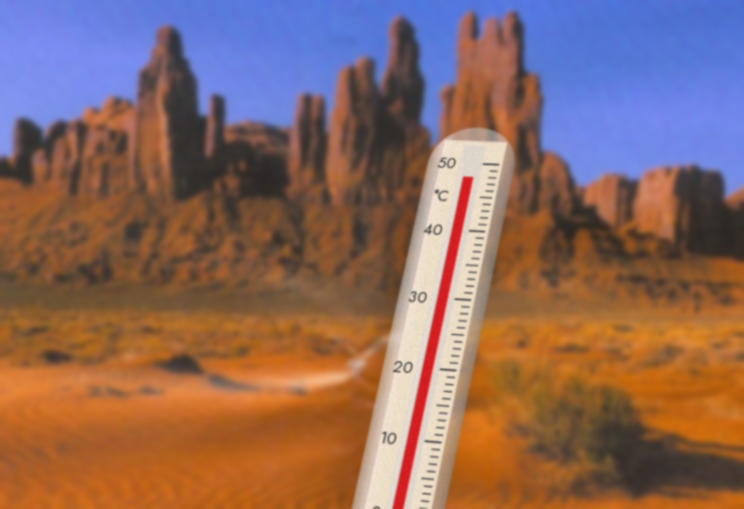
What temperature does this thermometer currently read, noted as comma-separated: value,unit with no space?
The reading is 48,°C
